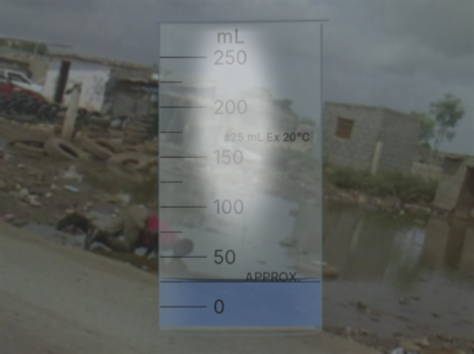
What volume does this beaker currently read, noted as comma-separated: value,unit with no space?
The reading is 25,mL
